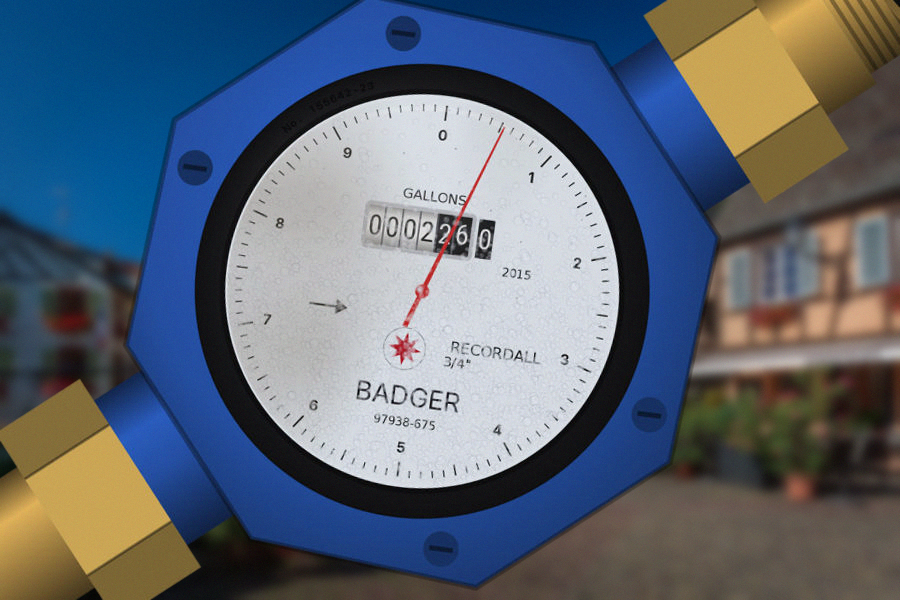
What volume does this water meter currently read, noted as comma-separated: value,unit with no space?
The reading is 2260.5,gal
